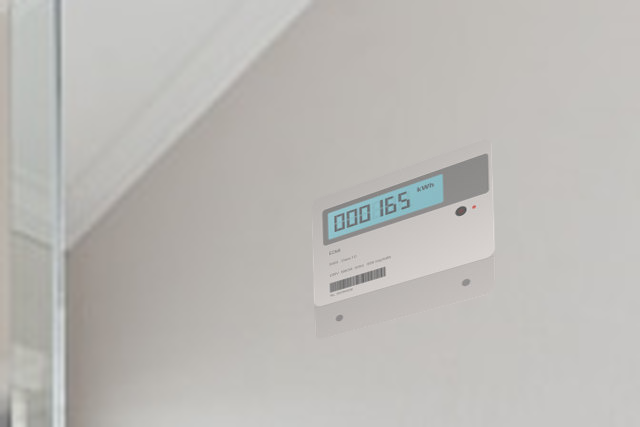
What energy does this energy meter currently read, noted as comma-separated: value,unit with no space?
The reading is 165,kWh
